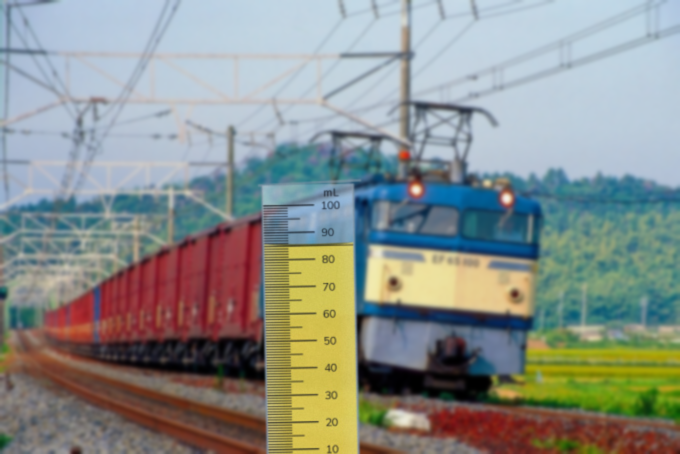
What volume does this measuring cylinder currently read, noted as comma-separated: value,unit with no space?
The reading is 85,mL
